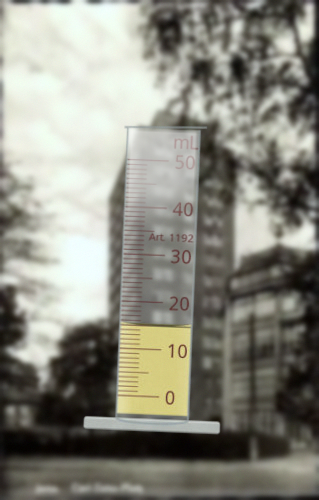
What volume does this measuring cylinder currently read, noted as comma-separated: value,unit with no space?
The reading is 15,mL
